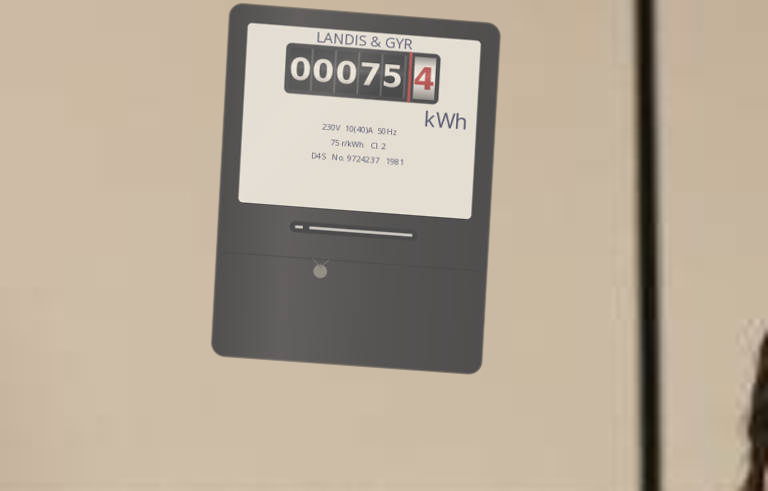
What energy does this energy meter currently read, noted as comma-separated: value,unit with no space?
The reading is 75.4,kWh
